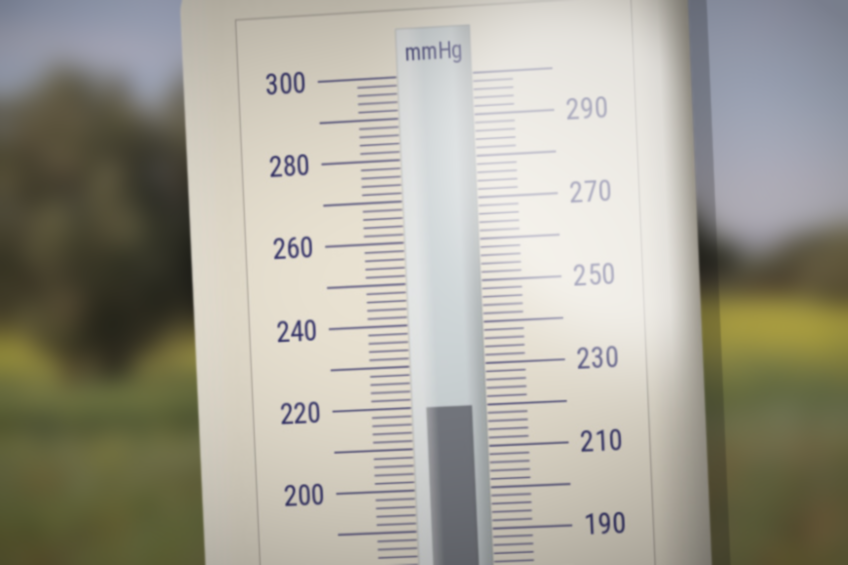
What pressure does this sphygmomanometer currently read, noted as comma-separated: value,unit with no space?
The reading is 220,mmHg
